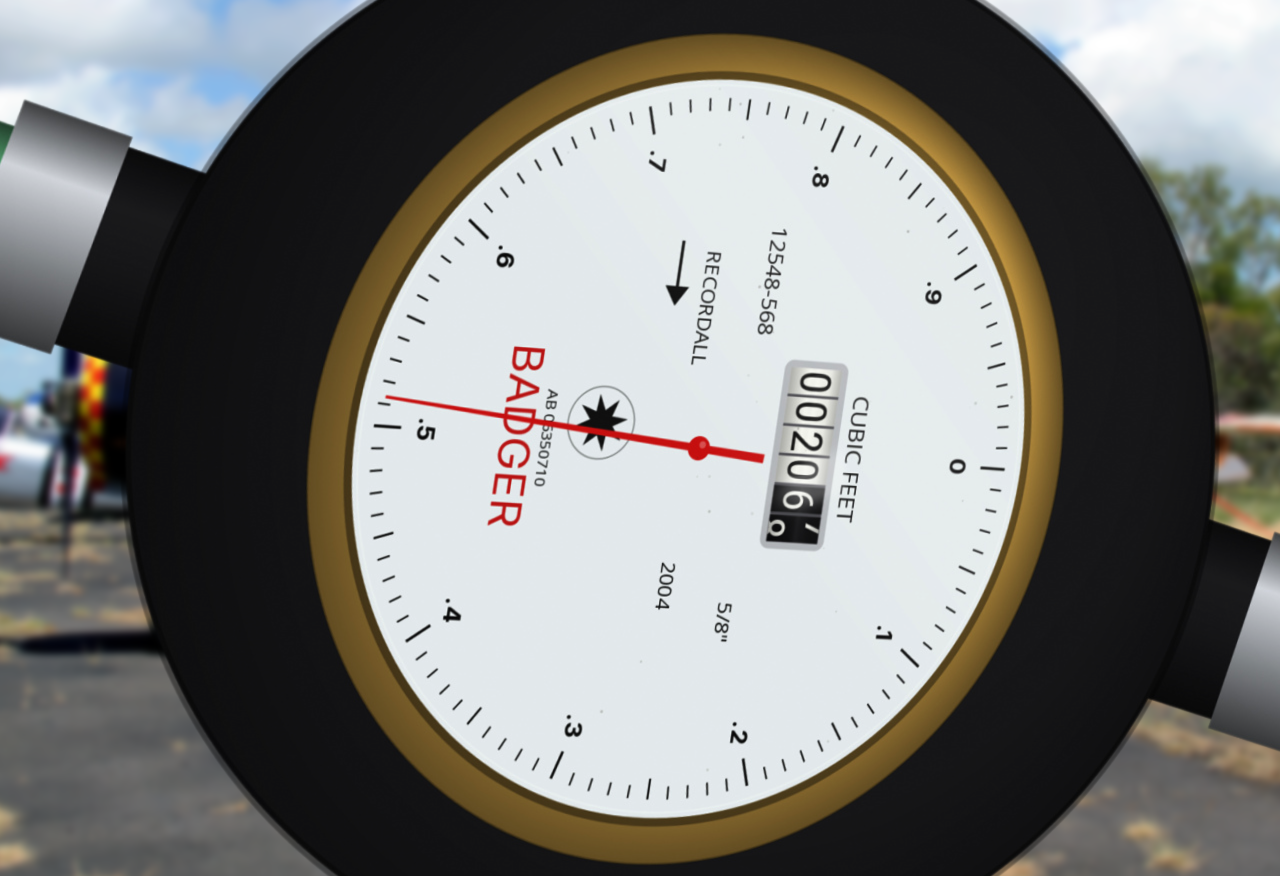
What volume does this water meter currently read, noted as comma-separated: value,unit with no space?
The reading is 2067.51,ft³
